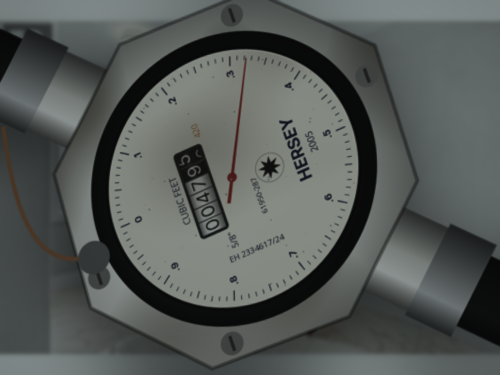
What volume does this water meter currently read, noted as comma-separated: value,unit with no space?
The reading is 4795.32,ft³
